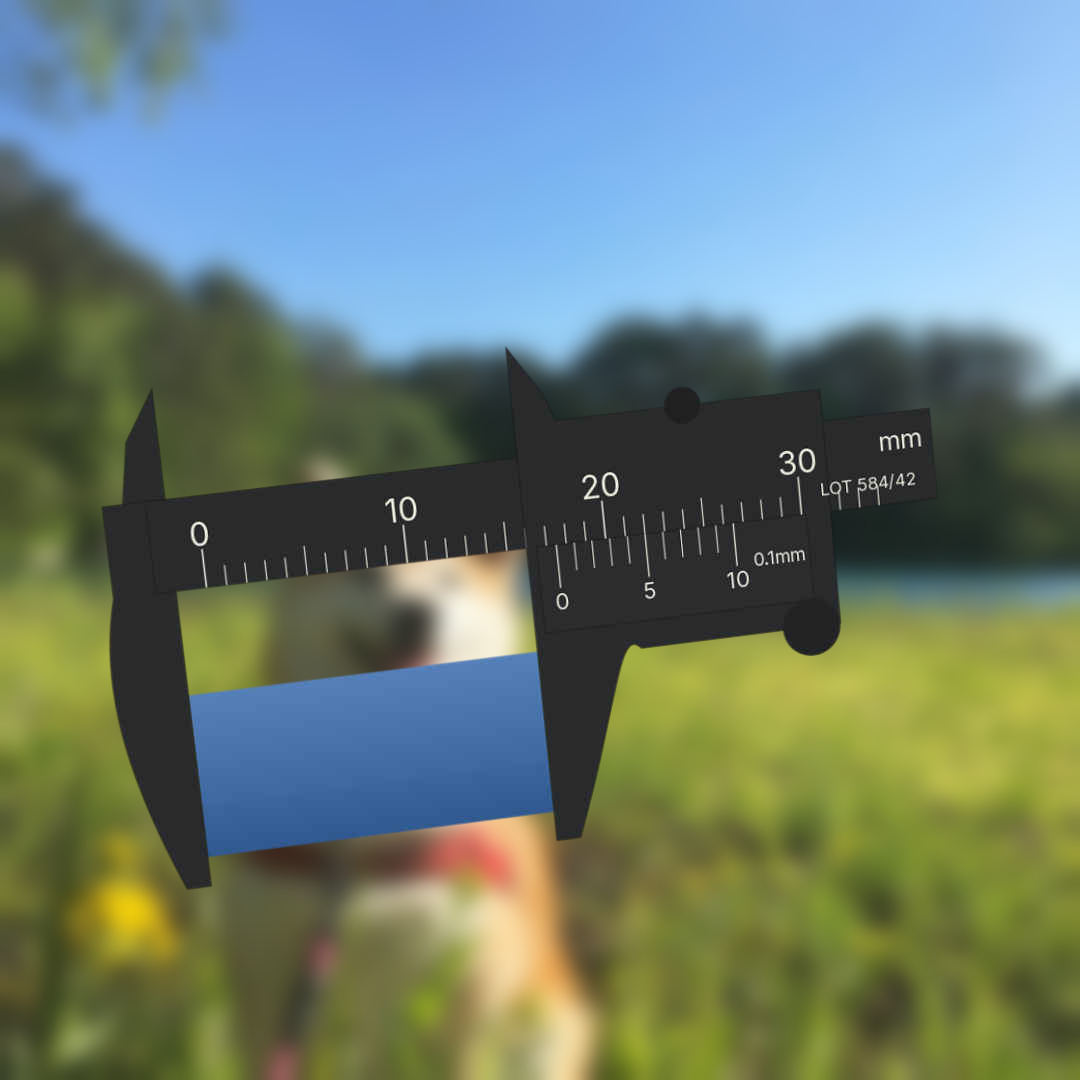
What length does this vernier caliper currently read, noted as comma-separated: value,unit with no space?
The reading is 17.5,mm
